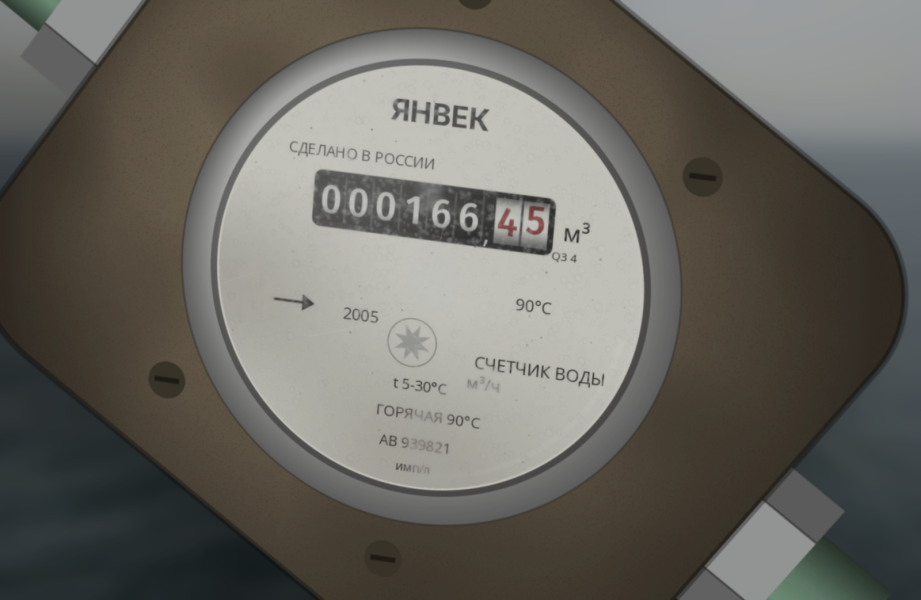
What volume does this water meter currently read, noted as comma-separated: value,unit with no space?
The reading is 166.45,m³
